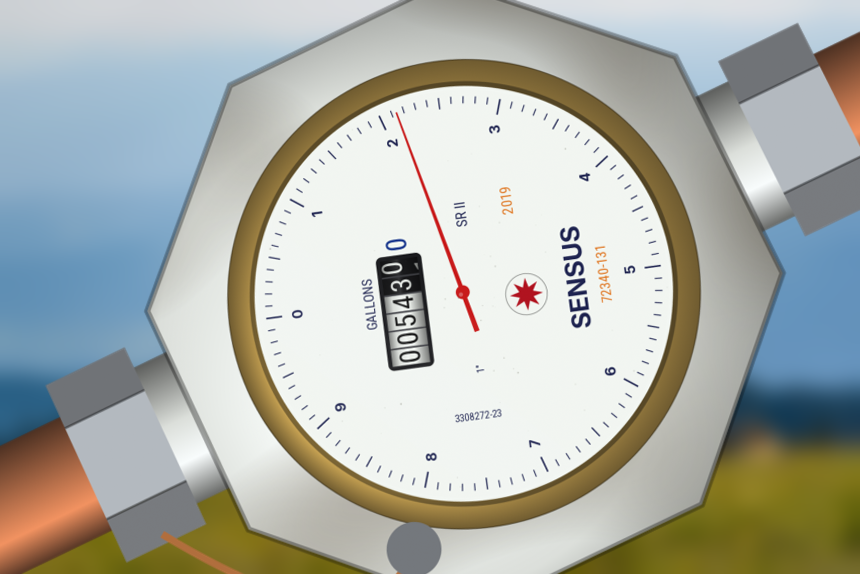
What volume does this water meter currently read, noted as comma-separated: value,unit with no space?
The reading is 54302.1,gal
